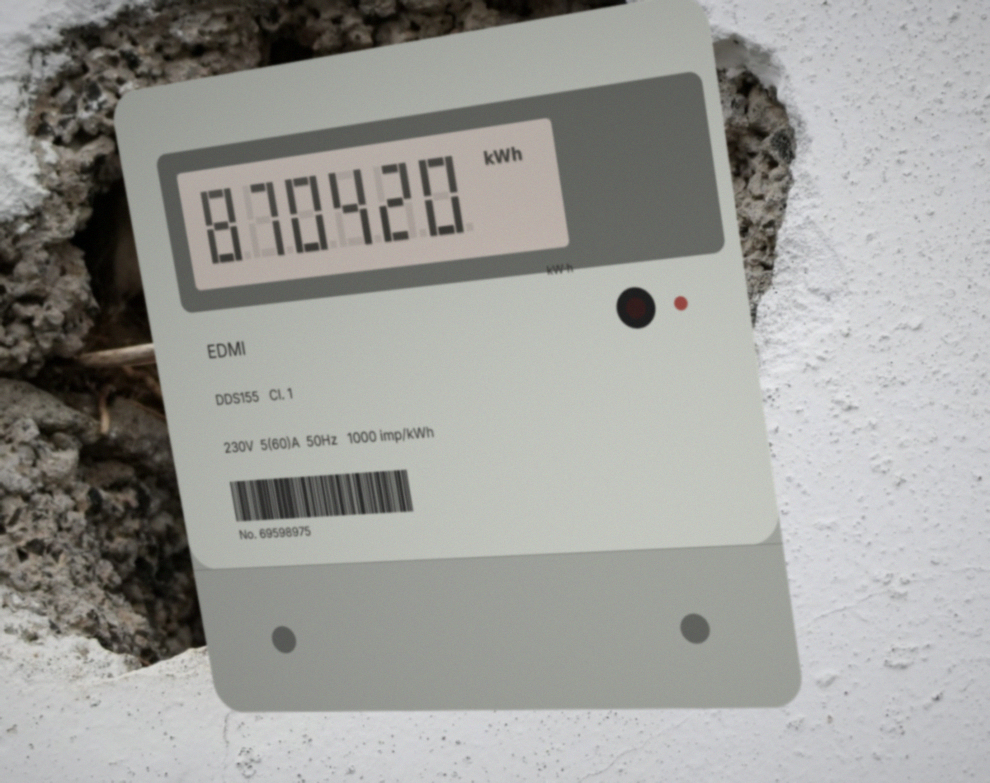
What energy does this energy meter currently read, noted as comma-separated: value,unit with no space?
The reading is 870420,kWh
